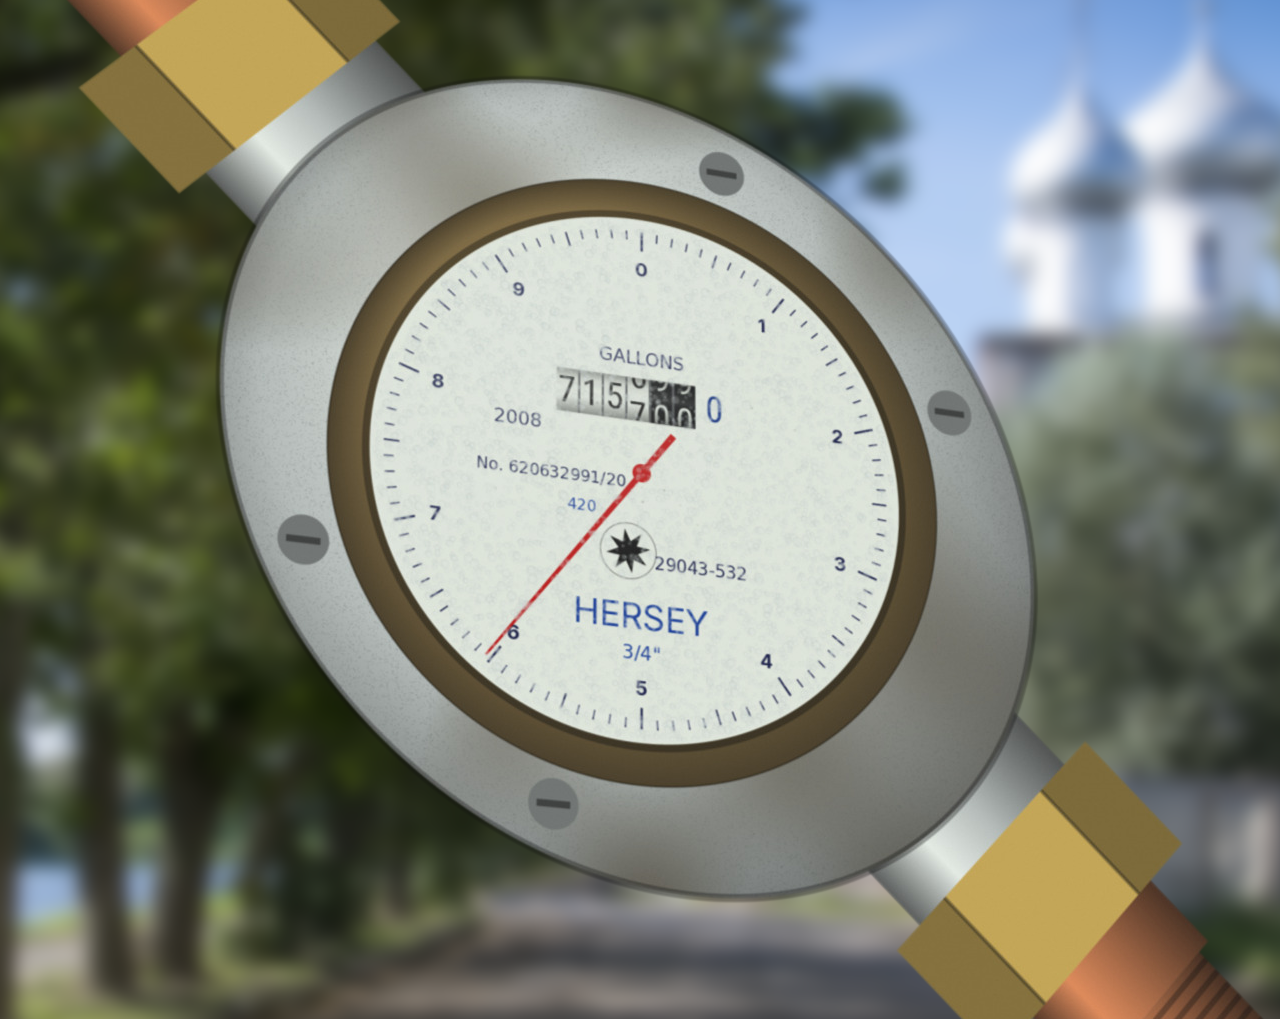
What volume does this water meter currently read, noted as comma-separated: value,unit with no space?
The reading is 7156996.0,gal
